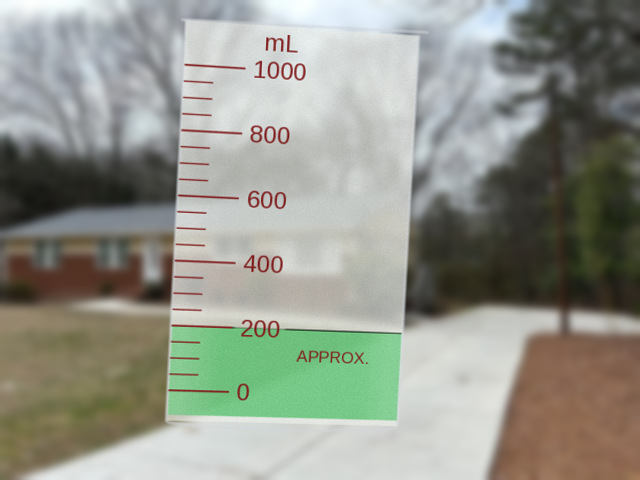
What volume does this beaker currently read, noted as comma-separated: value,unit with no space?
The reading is 200,mL
